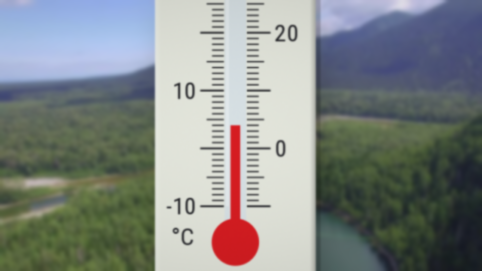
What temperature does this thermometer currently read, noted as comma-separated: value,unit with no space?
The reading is 4,°C
